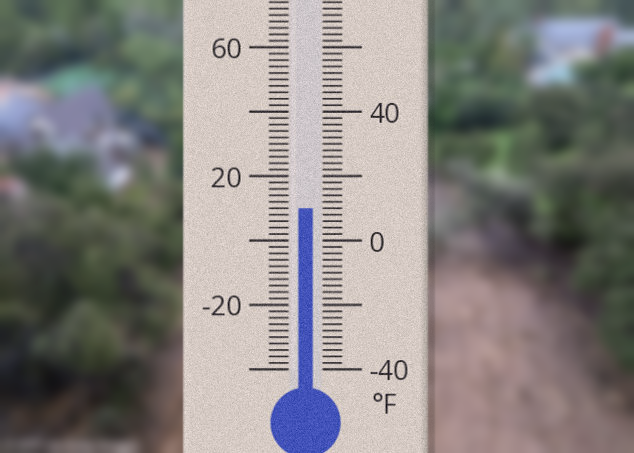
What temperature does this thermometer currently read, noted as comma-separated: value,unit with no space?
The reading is 10,°F
